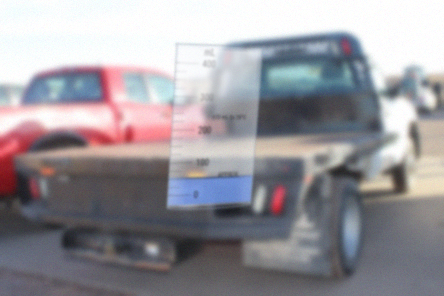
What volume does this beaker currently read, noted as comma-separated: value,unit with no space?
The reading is 50,mL
